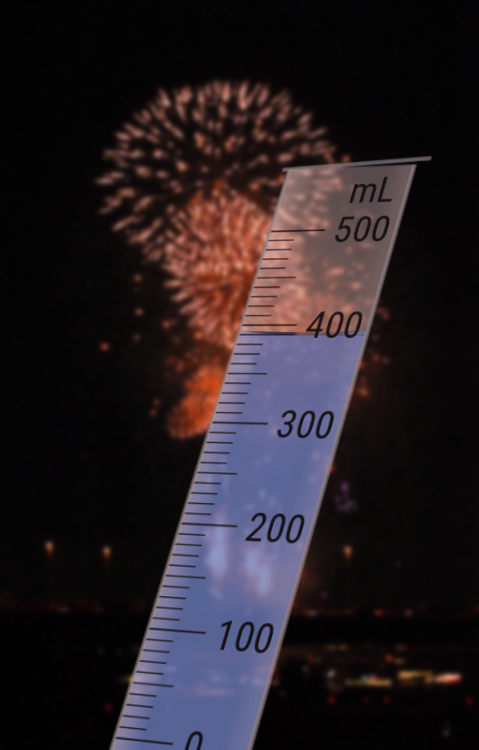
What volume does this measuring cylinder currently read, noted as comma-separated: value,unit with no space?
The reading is 390,mL
